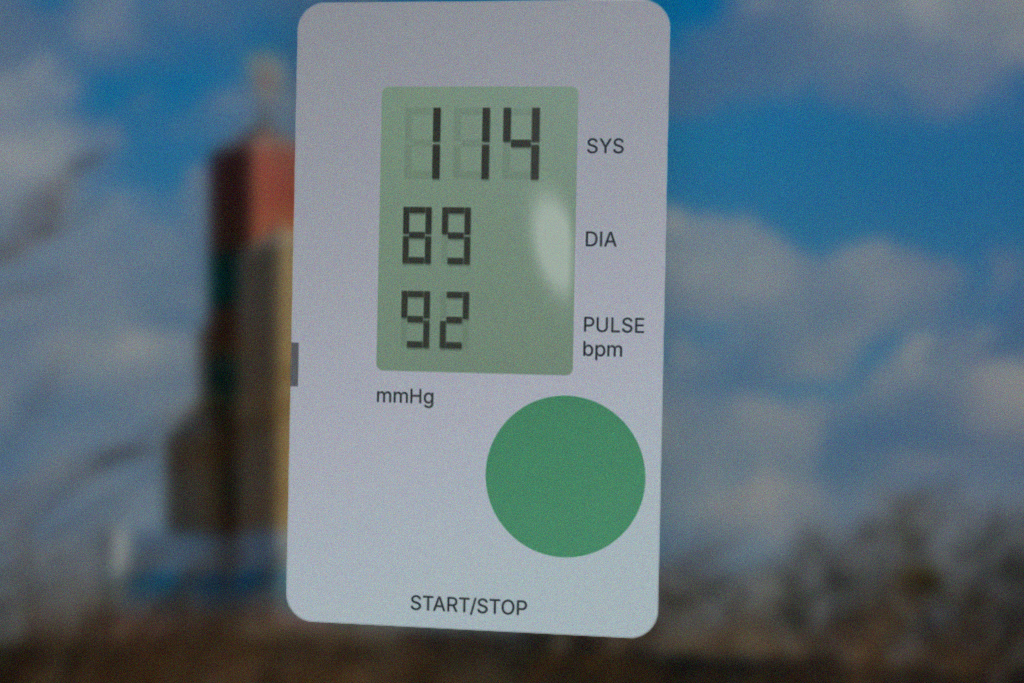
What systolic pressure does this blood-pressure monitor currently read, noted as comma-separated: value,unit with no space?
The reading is 114,mmHg
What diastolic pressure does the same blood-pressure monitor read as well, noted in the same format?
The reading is 89,mmHg
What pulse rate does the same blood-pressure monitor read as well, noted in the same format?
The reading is 92,bpm
